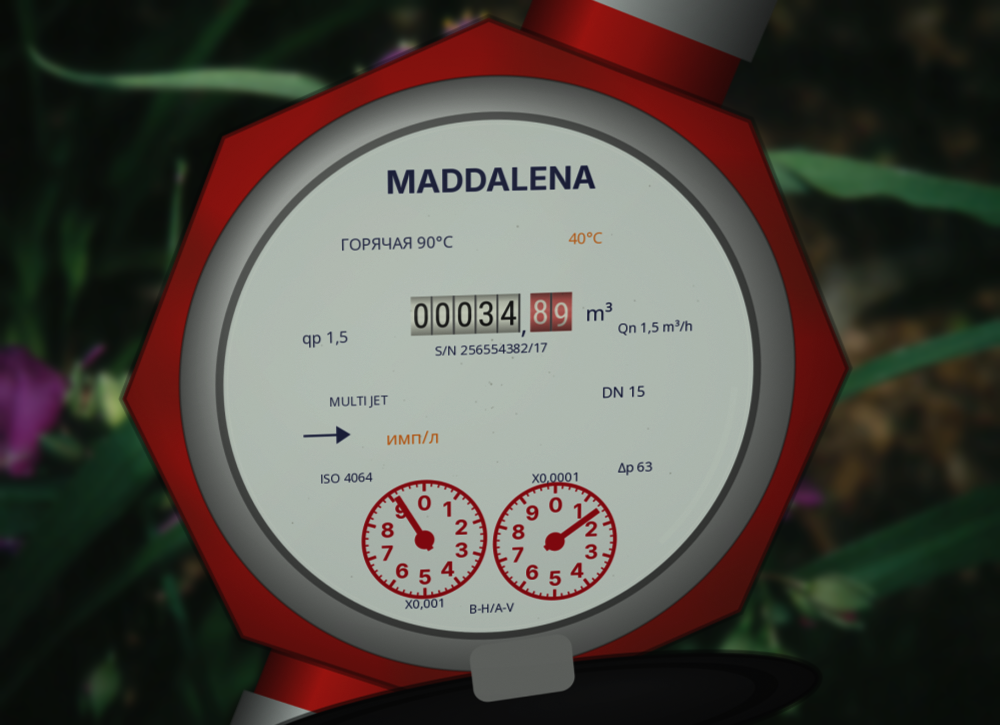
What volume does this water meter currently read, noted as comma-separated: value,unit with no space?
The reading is 34.8891,m³
